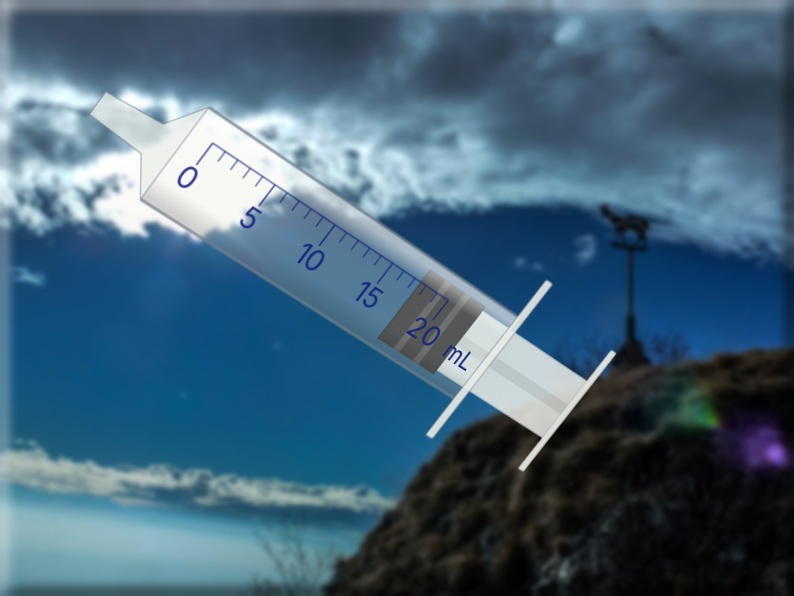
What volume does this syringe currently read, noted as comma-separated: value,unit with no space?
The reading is 17.5,mL
